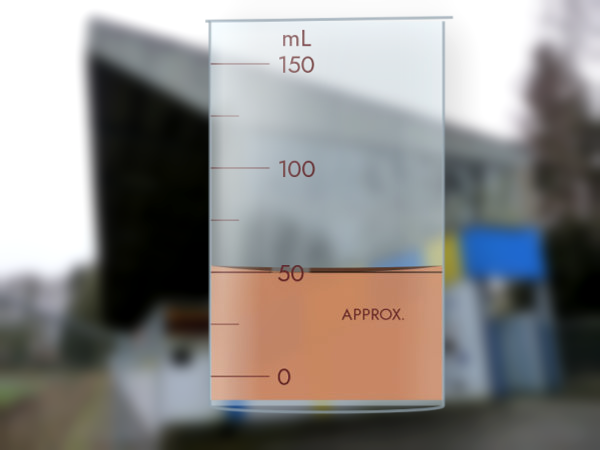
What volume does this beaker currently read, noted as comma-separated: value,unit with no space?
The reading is 50,mL
